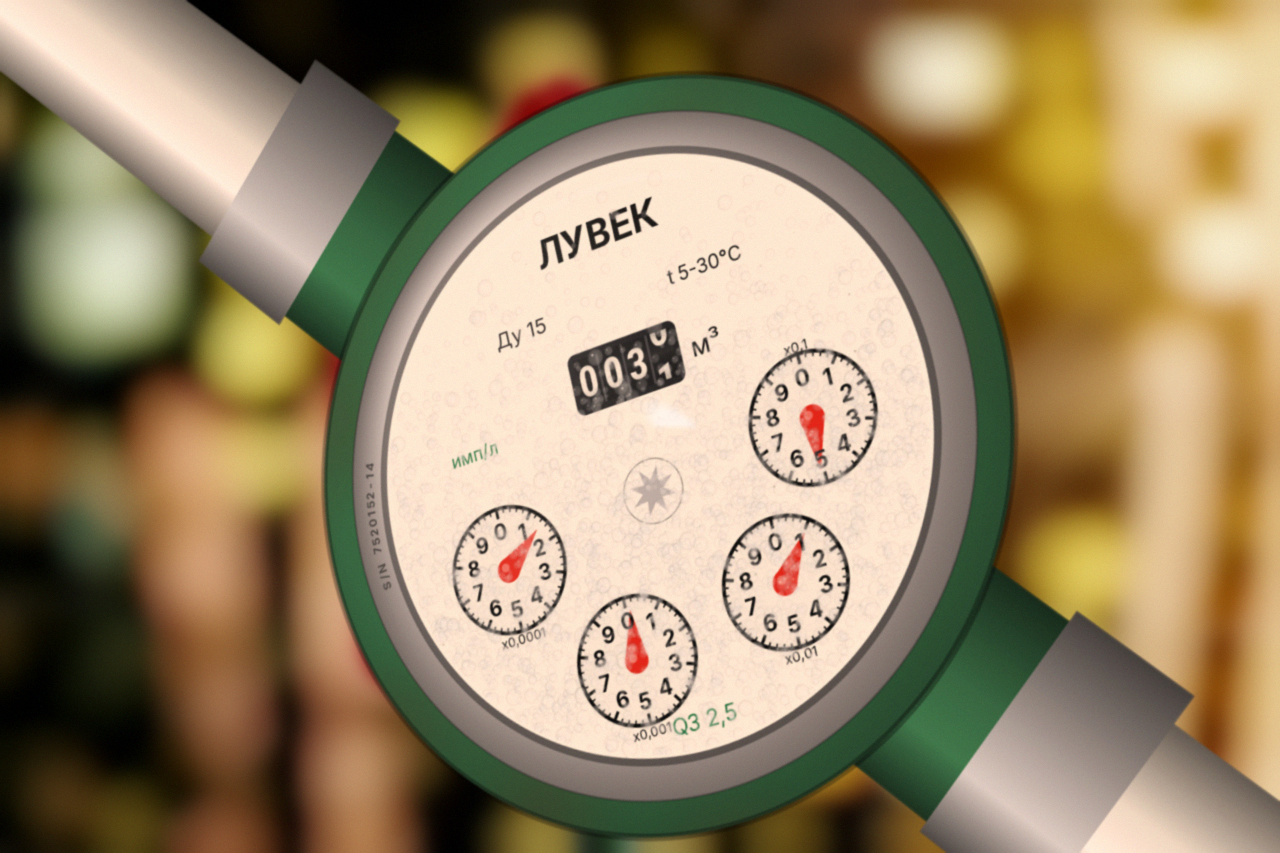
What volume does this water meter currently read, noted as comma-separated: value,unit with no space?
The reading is 30.5101,m³
